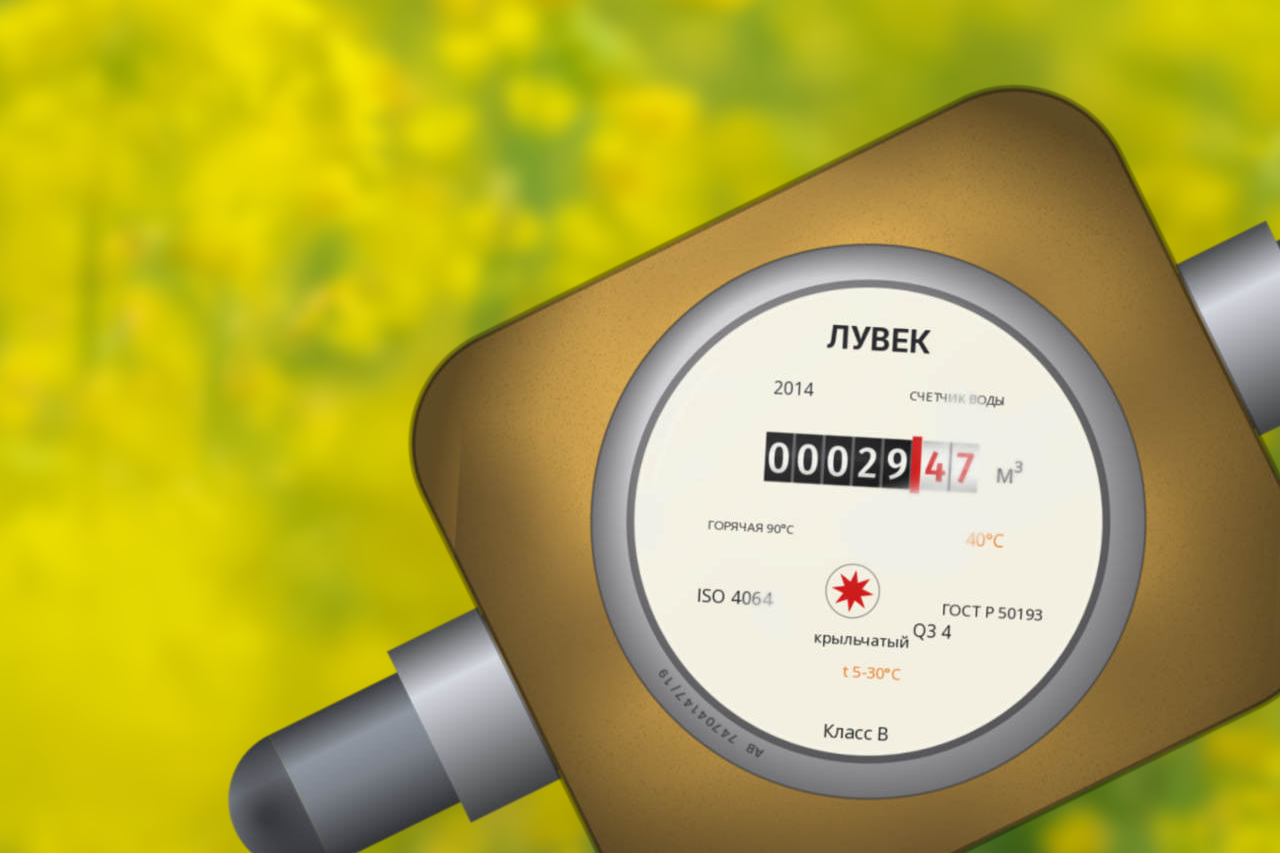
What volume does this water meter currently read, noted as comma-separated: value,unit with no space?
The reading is 29.47,m³
